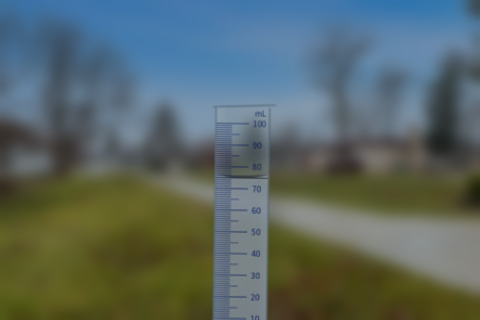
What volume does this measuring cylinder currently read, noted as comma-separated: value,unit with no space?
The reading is 75,mL
